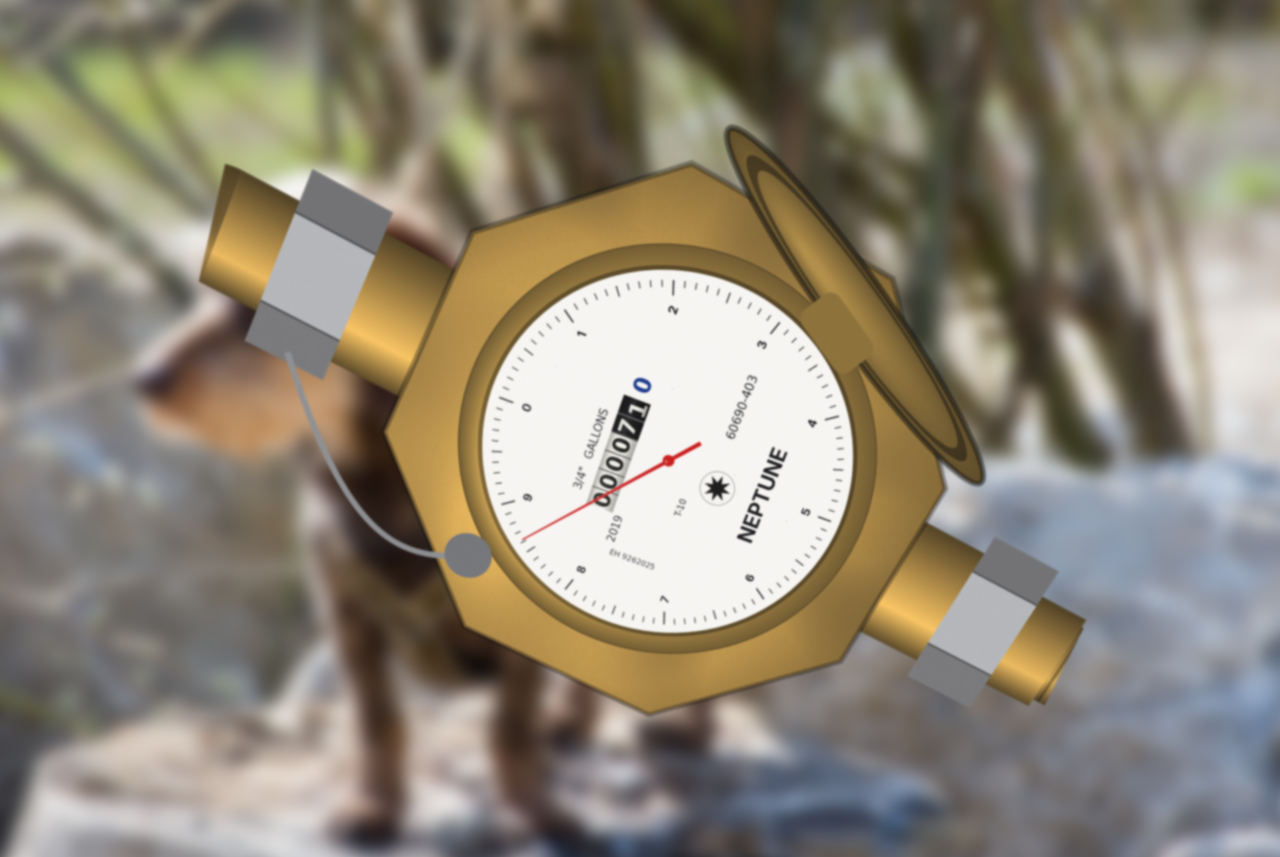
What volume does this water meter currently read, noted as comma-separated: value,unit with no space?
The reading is 708.6,gal
